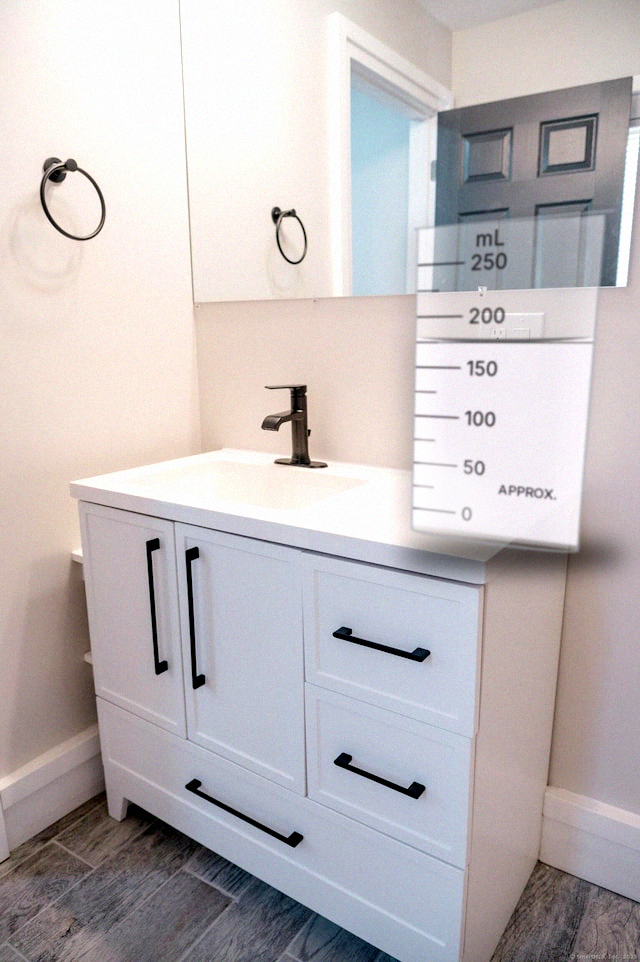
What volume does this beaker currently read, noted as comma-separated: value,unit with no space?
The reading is 175,mL
